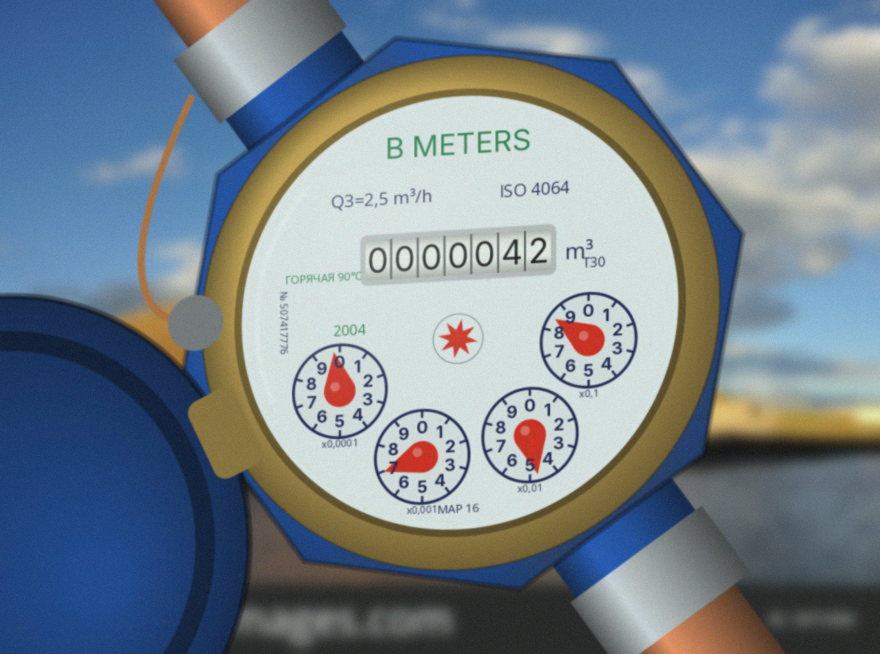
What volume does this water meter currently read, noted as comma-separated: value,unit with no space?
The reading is 42.8469,m³
